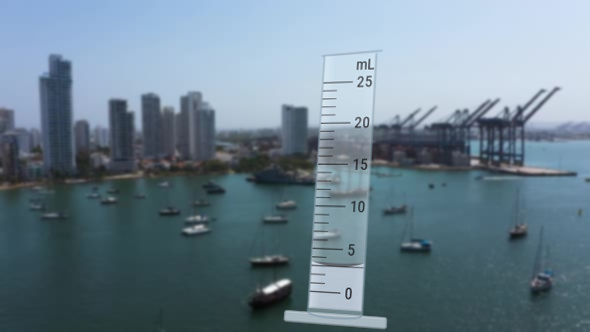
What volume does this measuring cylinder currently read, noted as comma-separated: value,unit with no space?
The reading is 3,mL
